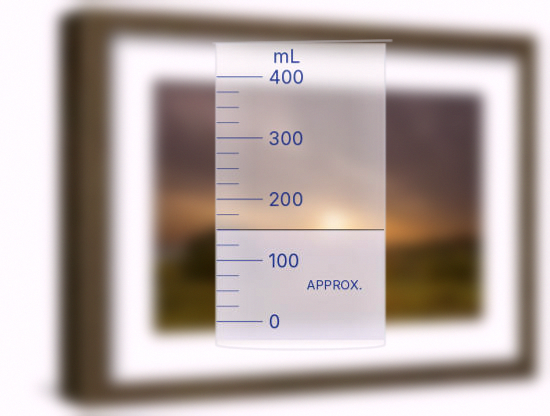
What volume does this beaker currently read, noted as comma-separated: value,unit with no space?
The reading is 150,mL
